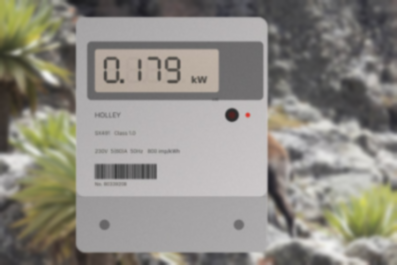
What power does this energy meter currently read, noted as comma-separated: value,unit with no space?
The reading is 0.179,kW
